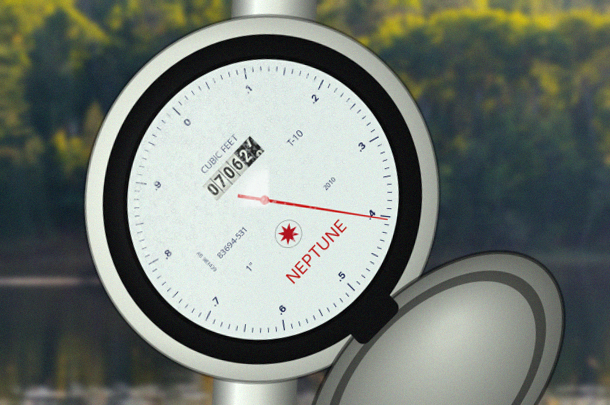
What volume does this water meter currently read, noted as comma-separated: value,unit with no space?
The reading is 70627.40,ft³
